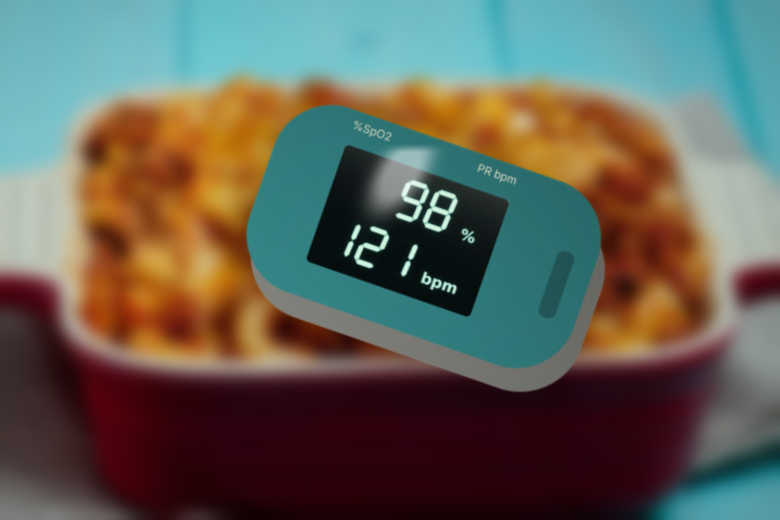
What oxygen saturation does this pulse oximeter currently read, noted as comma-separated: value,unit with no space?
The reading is 98,%
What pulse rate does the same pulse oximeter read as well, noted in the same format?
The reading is 121,bpm
